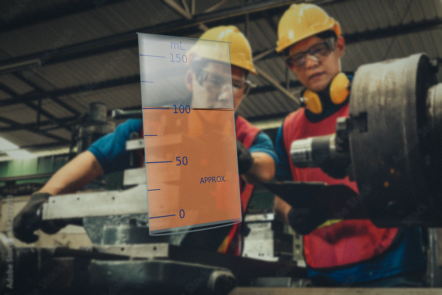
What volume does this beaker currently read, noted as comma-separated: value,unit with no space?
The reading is 100,mL
